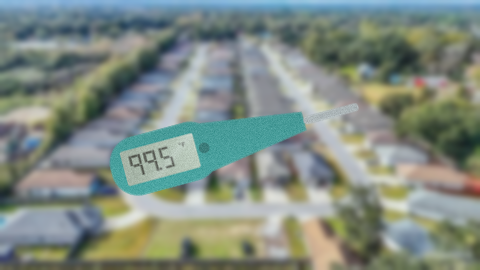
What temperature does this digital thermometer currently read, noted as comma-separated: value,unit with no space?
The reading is 99.5,°F
